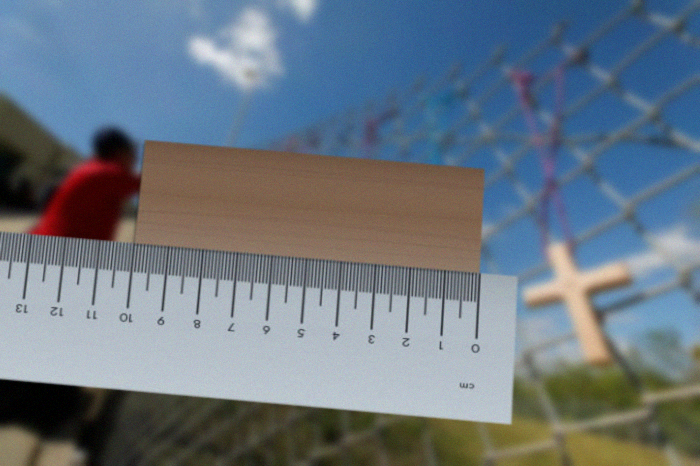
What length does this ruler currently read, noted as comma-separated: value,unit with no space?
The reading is 10,cm
